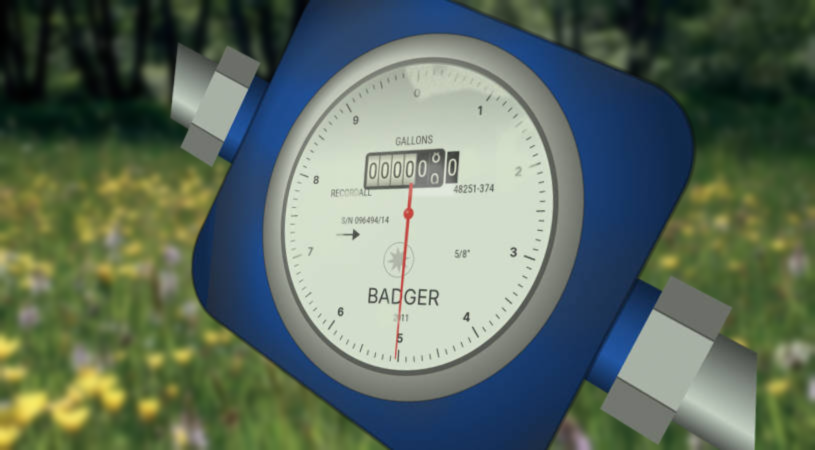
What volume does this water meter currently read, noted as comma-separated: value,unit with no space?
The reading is 85.0,gal
